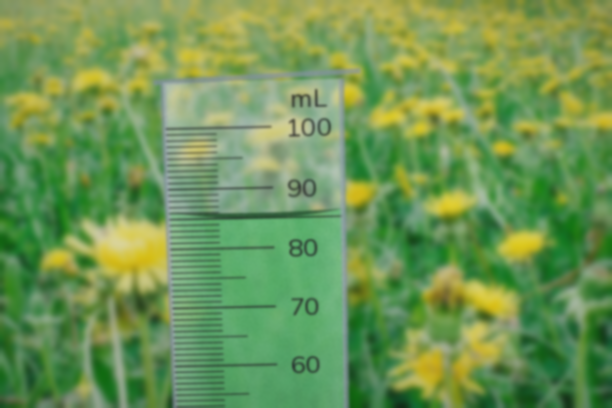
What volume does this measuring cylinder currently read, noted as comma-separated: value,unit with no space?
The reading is 85,mL
